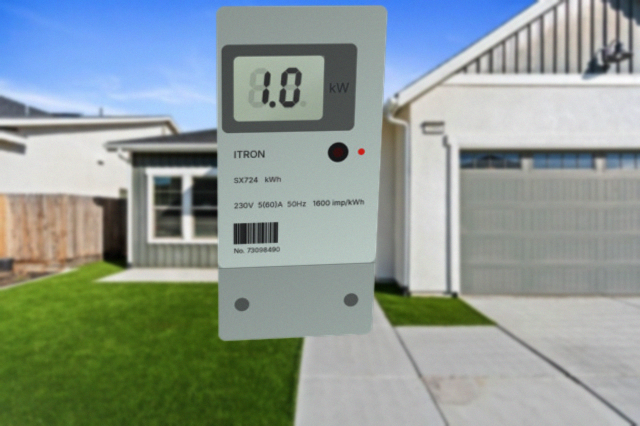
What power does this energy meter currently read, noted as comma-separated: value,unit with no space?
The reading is 1.0,kW
